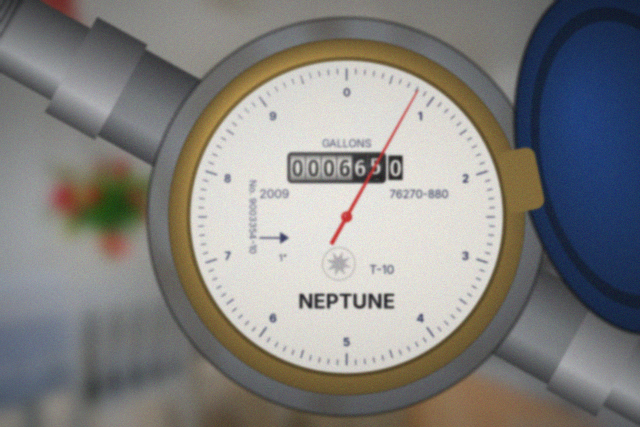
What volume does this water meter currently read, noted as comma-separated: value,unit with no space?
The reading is 6650.8,gal
